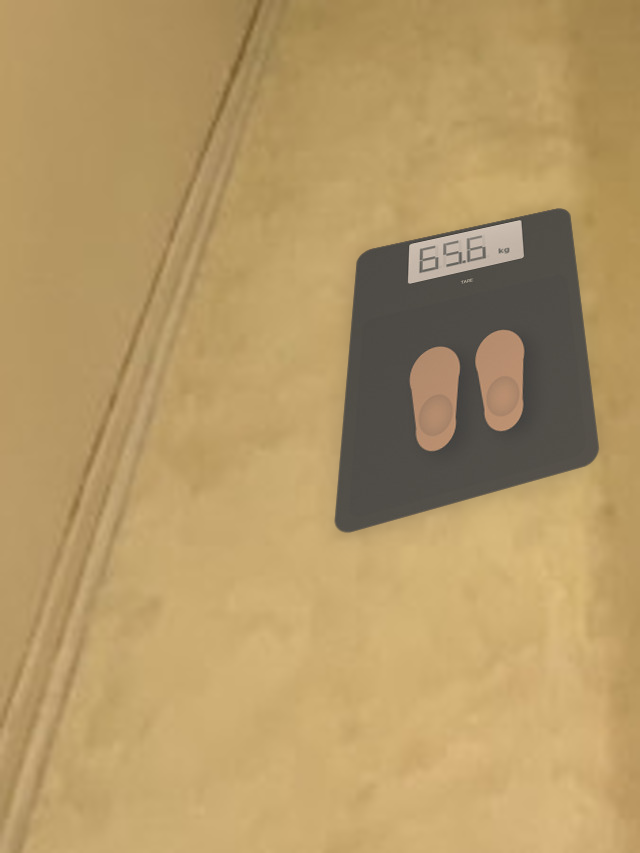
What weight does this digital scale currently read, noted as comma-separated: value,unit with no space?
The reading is 65.6,kg
